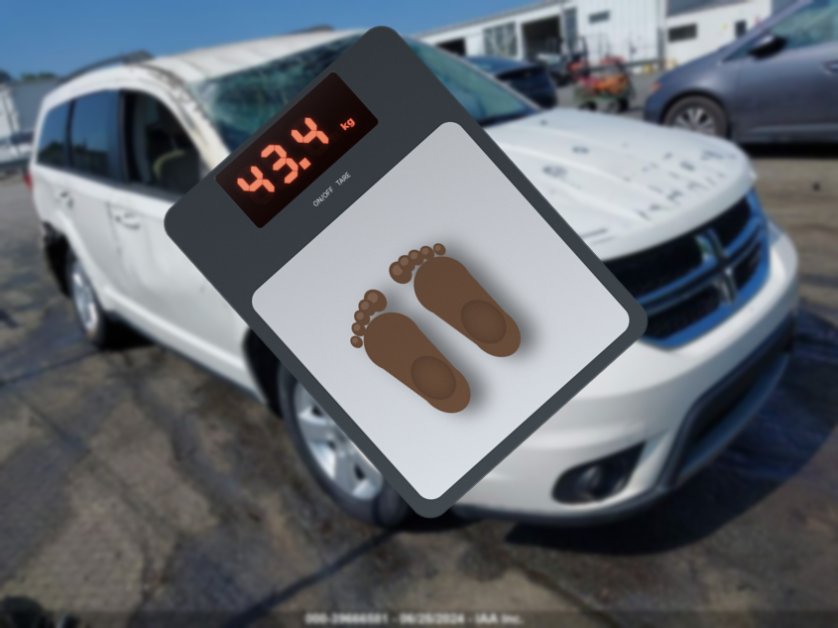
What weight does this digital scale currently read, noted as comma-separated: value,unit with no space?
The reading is 43.4,kg
